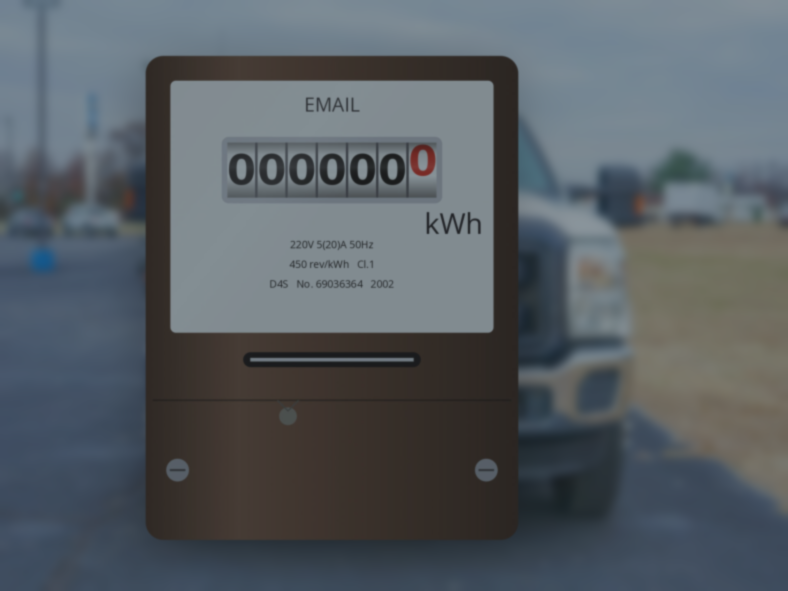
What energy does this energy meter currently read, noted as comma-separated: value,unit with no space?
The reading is 0.0,kWh
